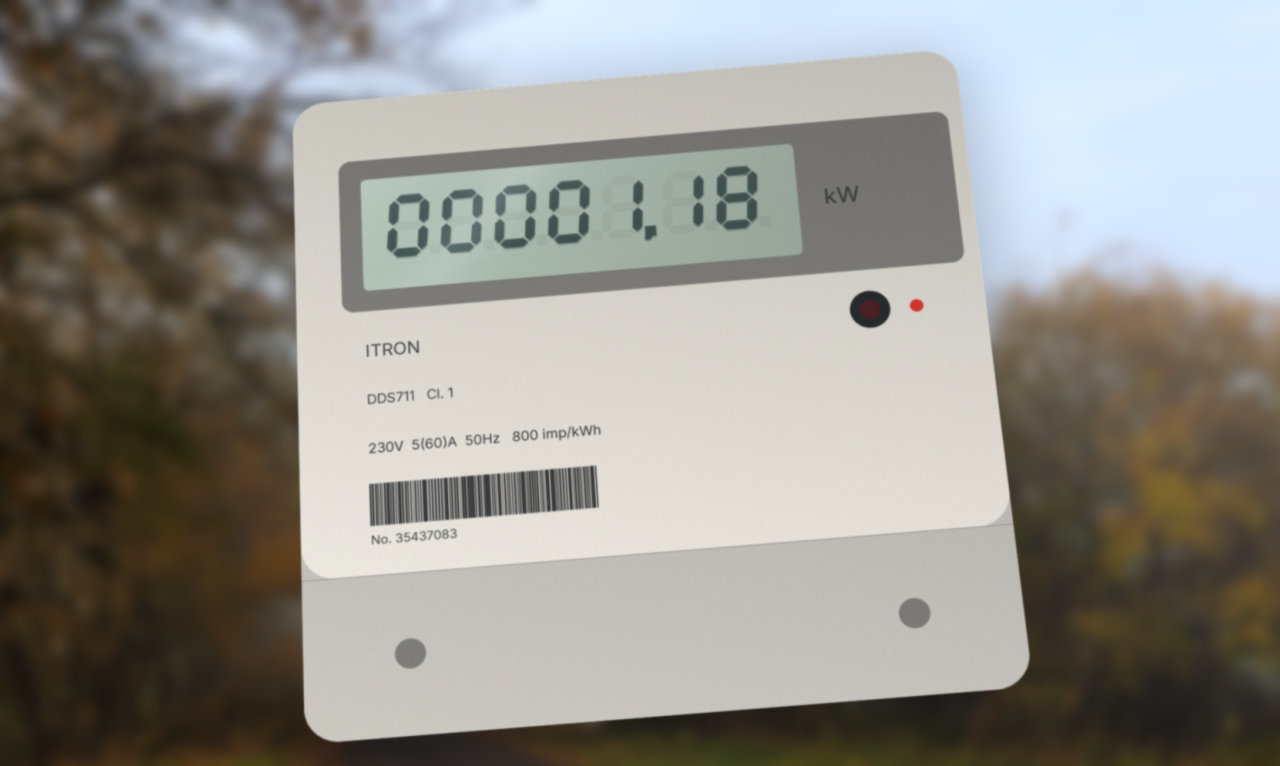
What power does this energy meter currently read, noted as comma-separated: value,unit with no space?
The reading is 1.18,kW
